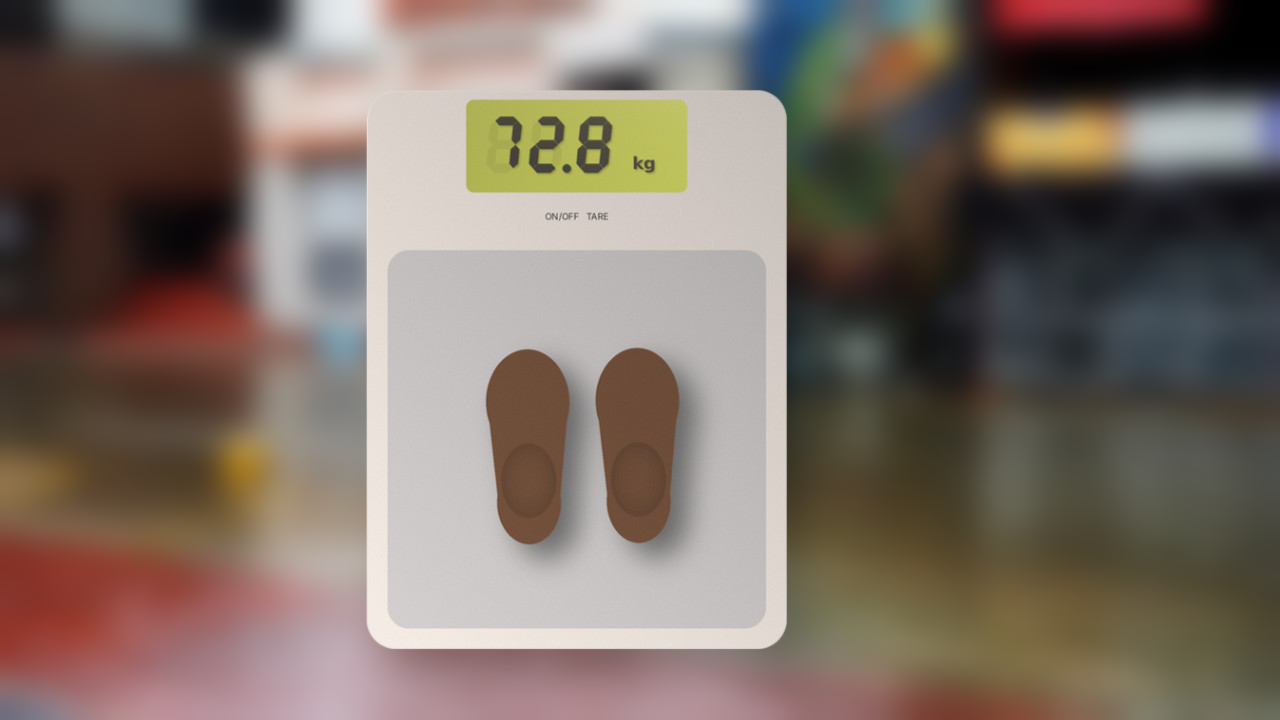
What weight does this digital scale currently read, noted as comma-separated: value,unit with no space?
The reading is 72.8,kg
